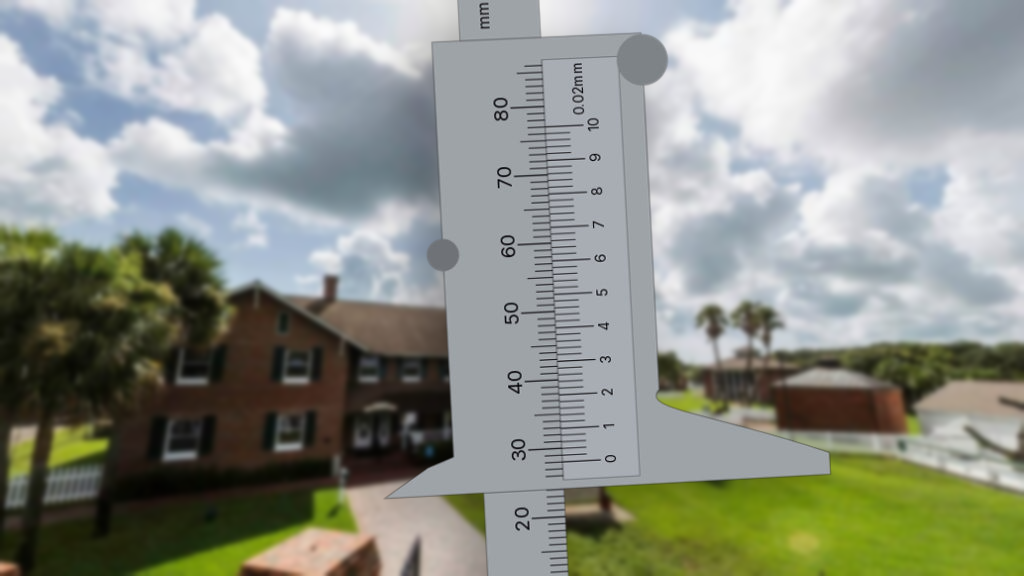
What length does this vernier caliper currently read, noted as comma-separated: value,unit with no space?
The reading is 28.0,mm
